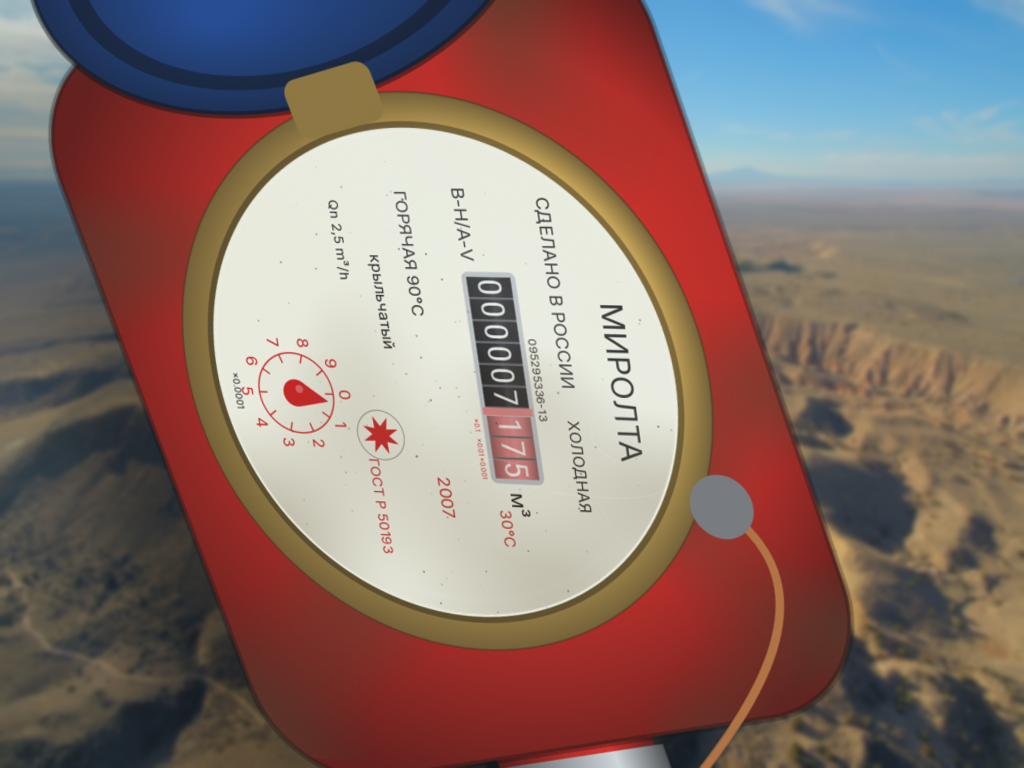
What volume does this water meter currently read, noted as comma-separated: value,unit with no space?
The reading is 7.1750,m³
